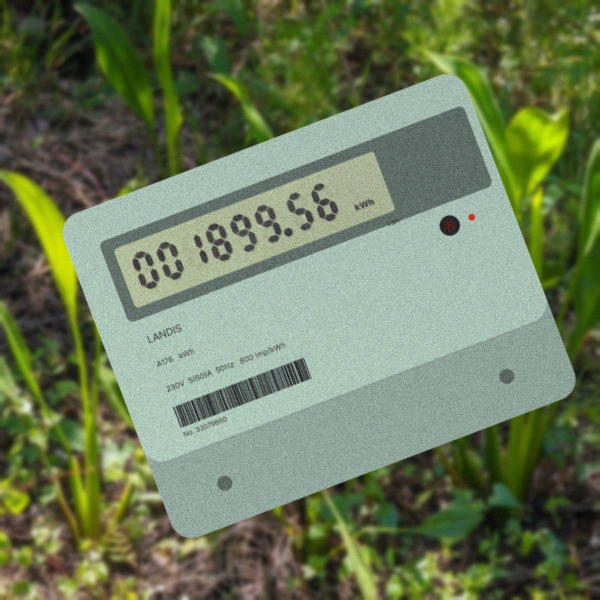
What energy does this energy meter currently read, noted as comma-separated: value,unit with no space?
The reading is 1899.56,kWh
